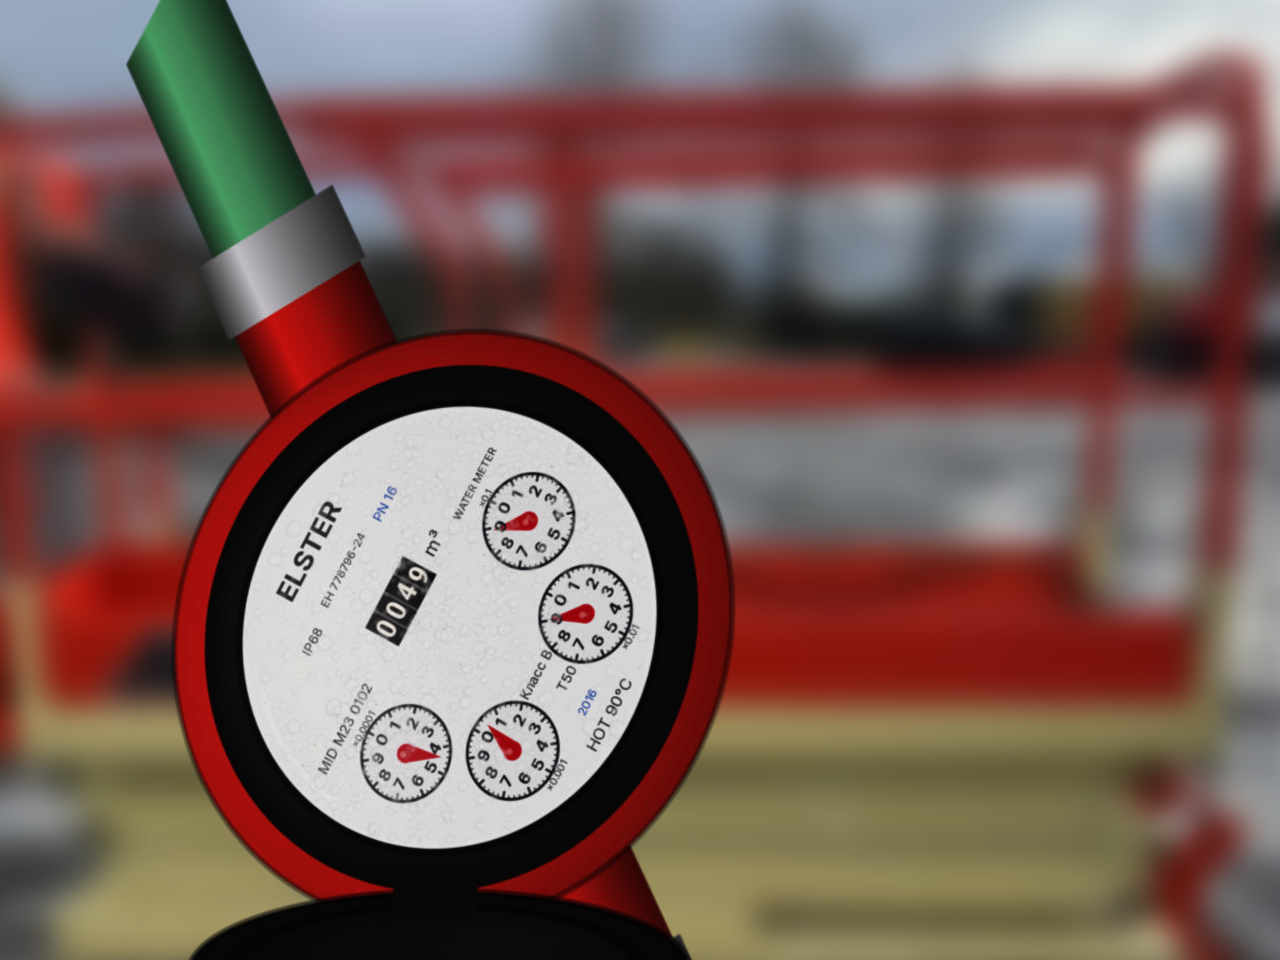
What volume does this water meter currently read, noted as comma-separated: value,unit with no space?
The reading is 48.8904,m³
